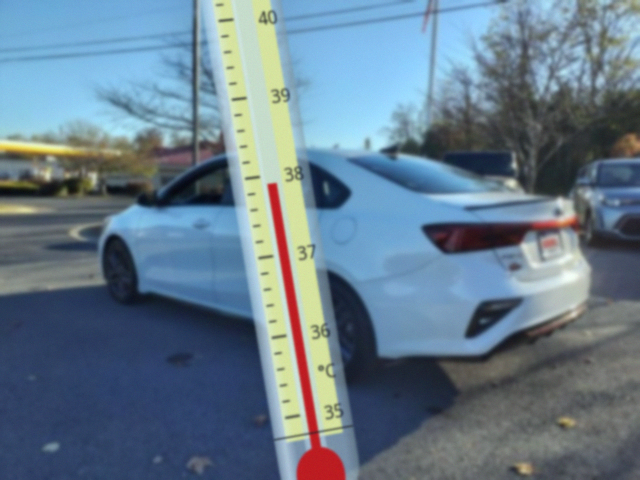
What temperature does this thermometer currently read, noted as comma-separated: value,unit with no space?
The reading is 37.9,°C
